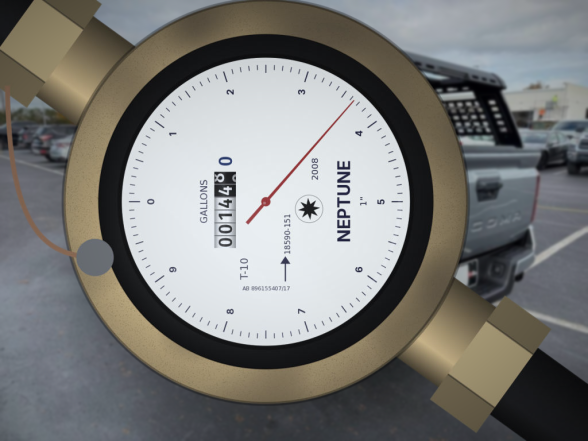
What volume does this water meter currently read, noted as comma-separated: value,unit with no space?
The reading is 14483.6,gal
